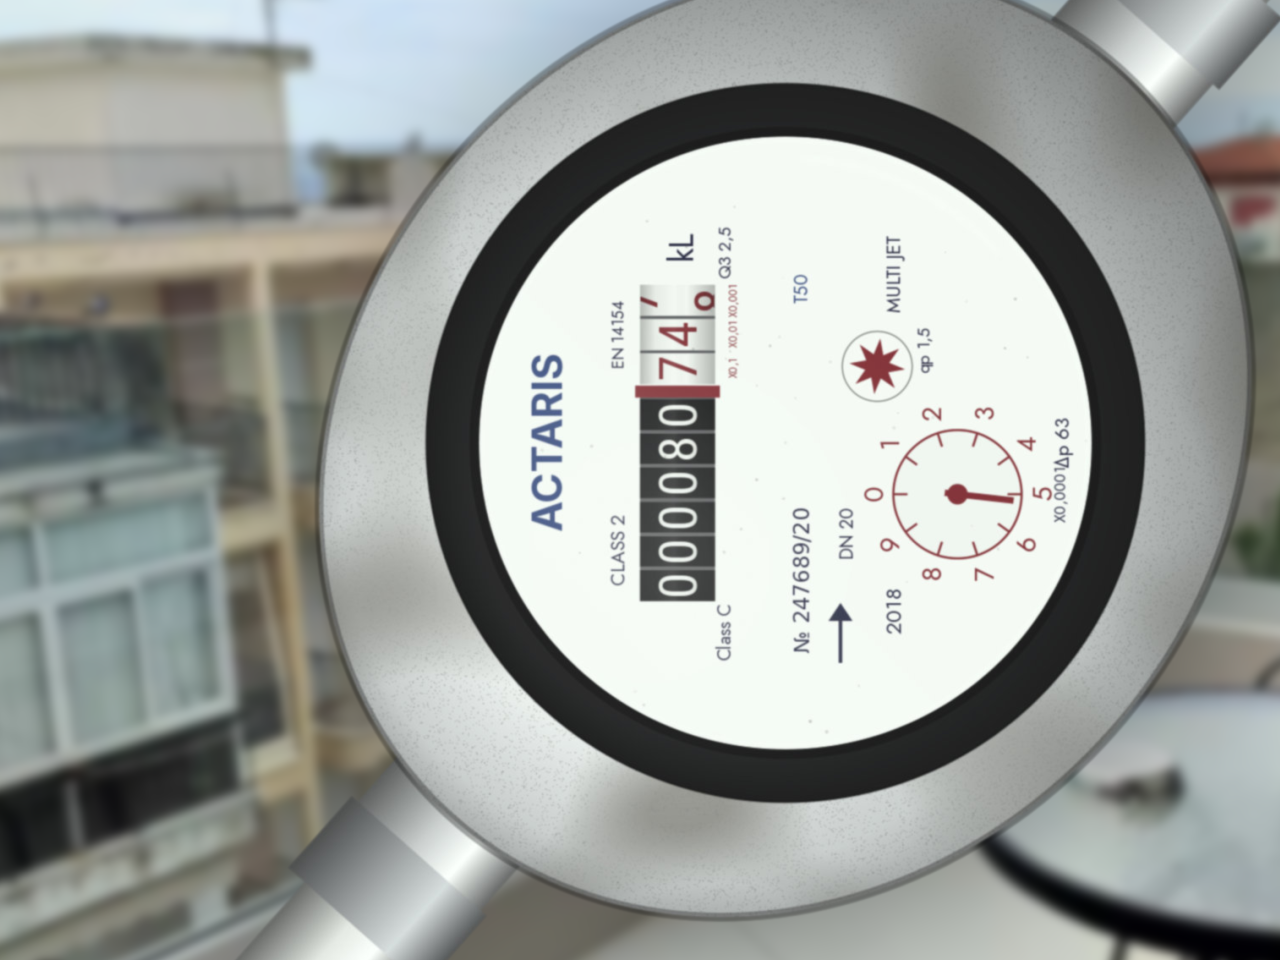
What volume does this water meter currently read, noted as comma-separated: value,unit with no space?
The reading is 80.7475,kL
